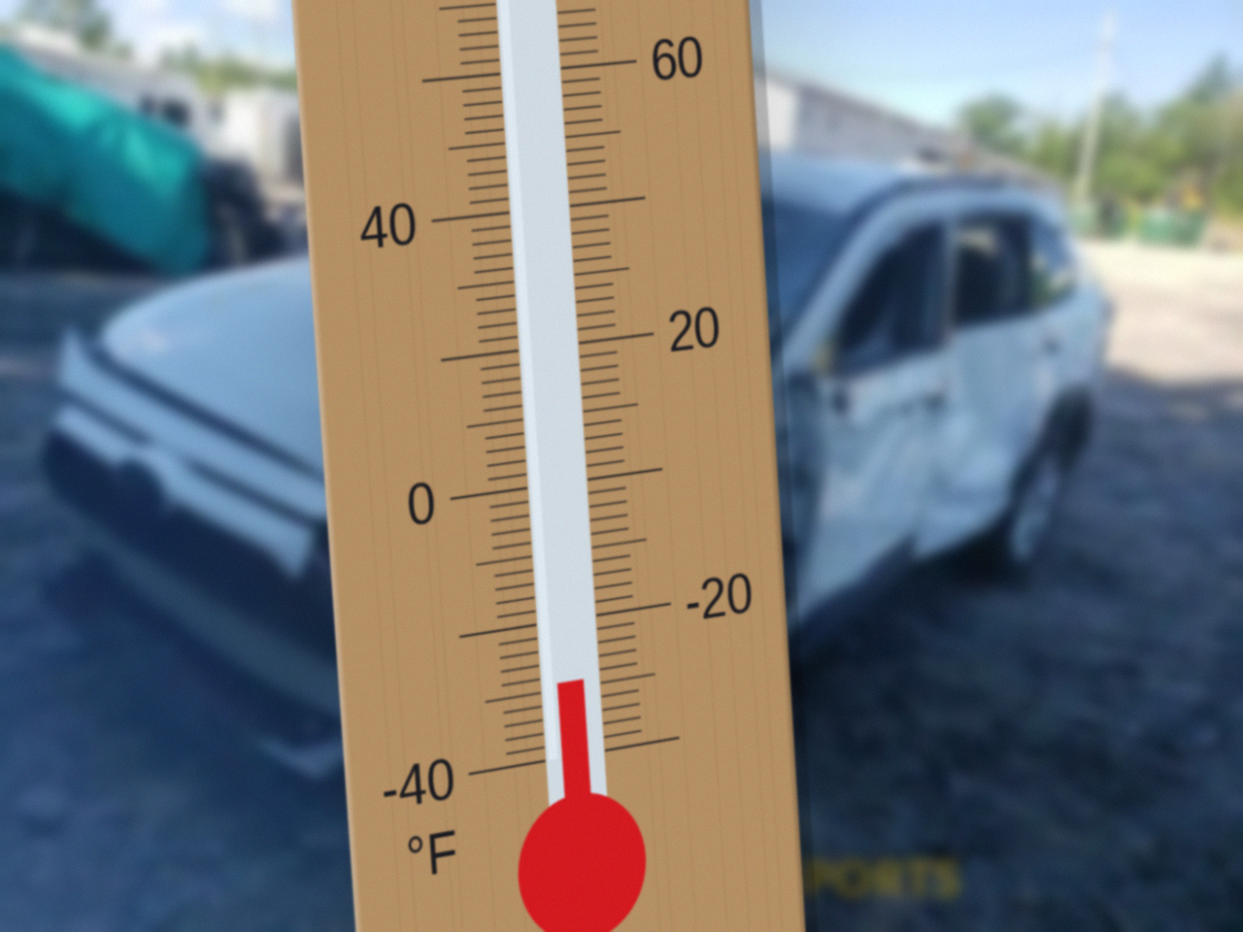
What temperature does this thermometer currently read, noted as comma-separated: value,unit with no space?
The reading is -29,°F
